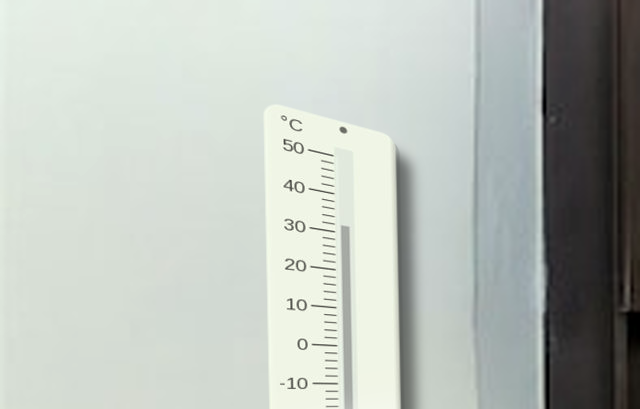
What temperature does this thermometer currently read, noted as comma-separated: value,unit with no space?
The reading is 32,°C
